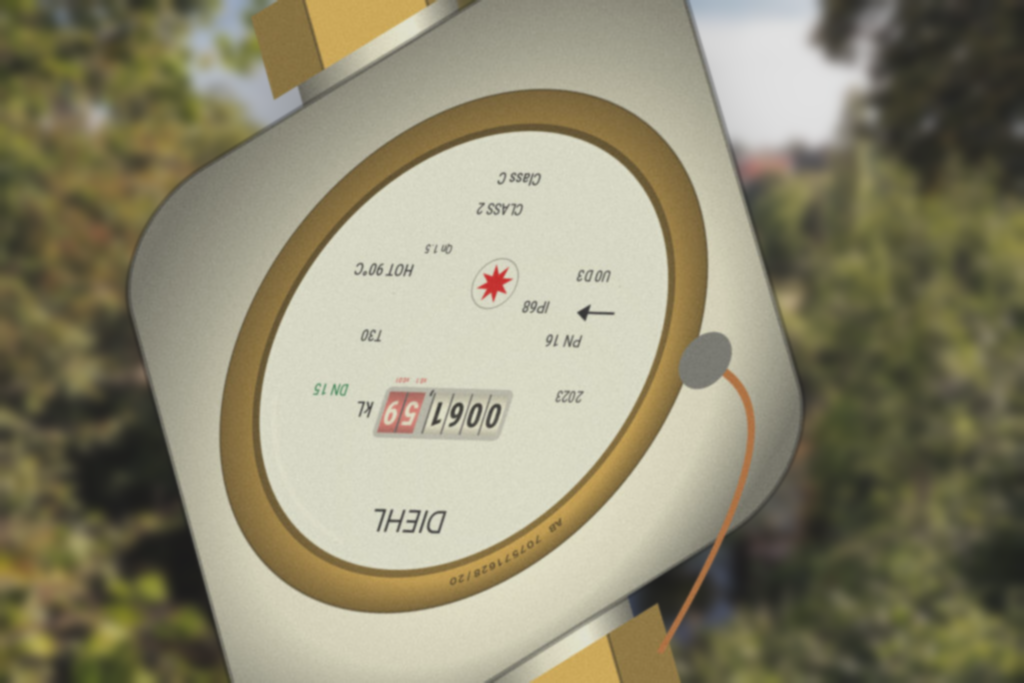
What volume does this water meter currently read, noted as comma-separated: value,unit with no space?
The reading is 61.59,kL
